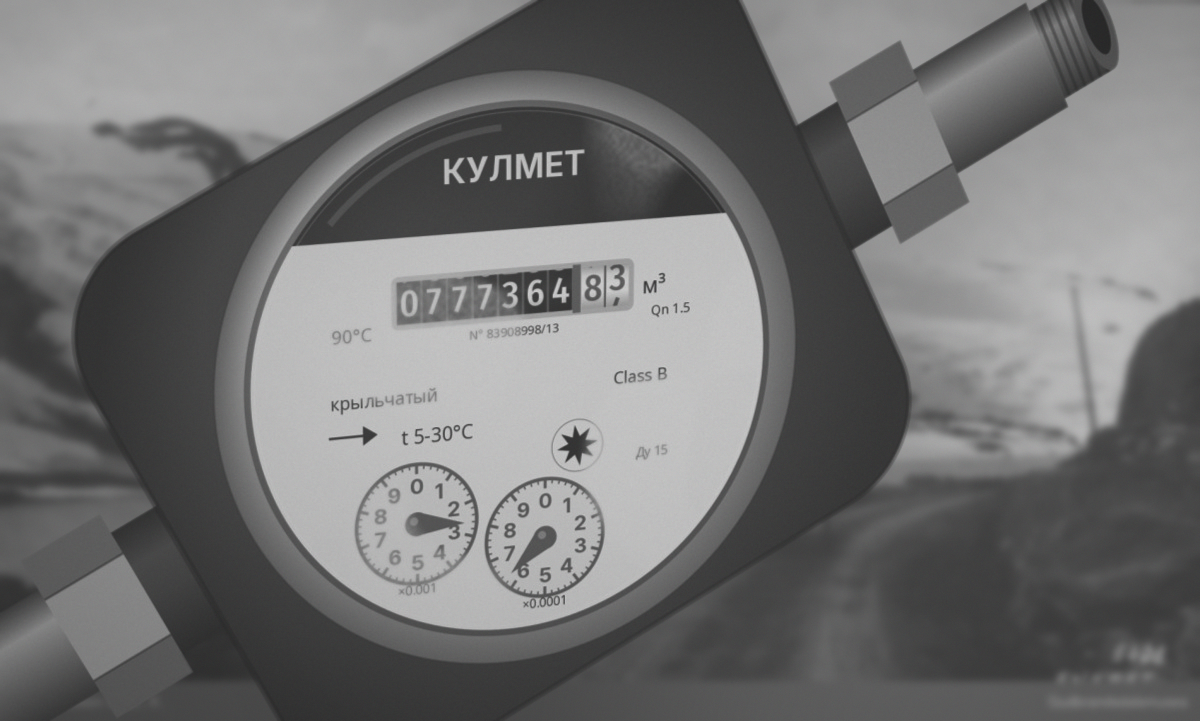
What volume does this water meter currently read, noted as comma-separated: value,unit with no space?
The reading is 777364.8326,m³
